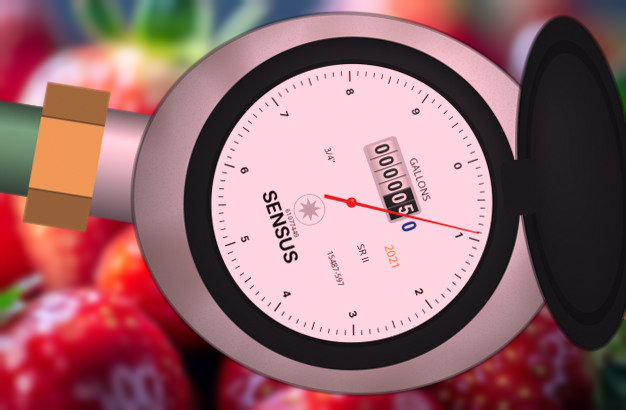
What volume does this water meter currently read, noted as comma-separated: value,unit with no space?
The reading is 50.9,gal
